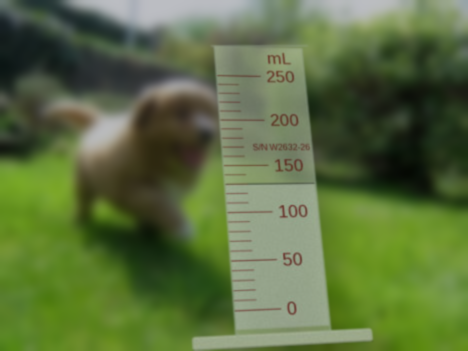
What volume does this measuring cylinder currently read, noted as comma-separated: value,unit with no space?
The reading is 130,mL
